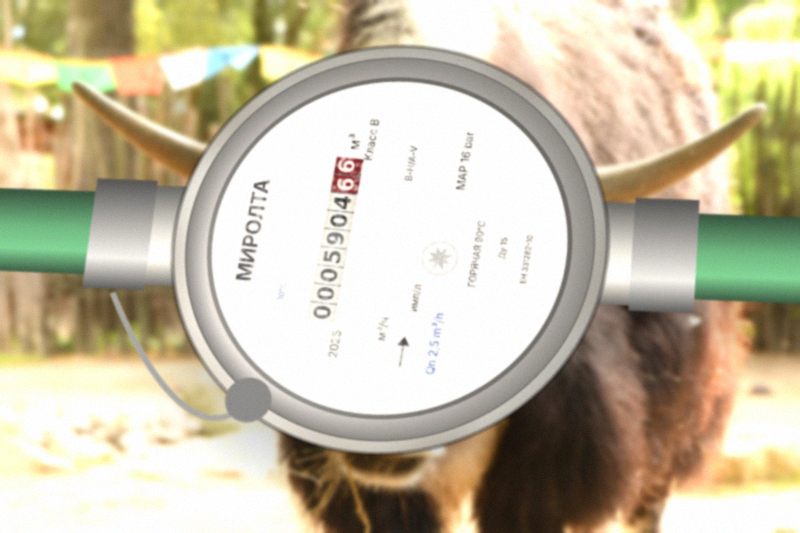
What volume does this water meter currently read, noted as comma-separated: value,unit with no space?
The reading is 5904.66,m³
